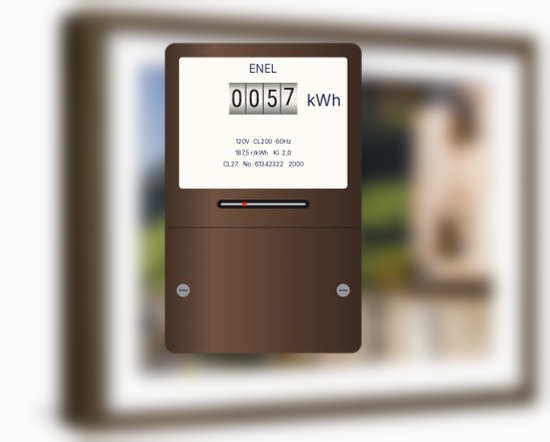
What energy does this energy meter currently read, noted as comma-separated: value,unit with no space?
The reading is 57,kWh
